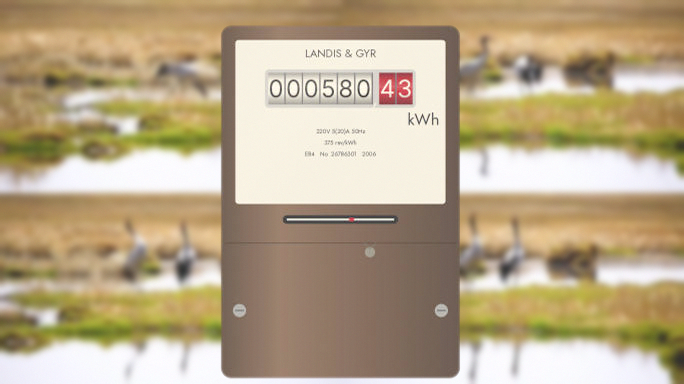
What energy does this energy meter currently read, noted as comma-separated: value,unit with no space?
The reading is 580.43,kWh
